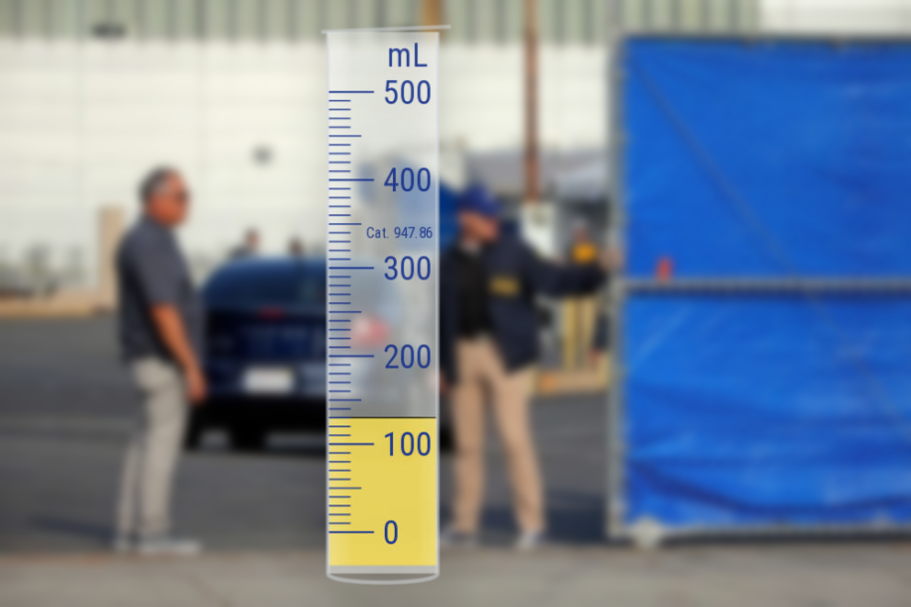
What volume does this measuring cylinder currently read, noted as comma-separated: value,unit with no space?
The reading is 130,mL
